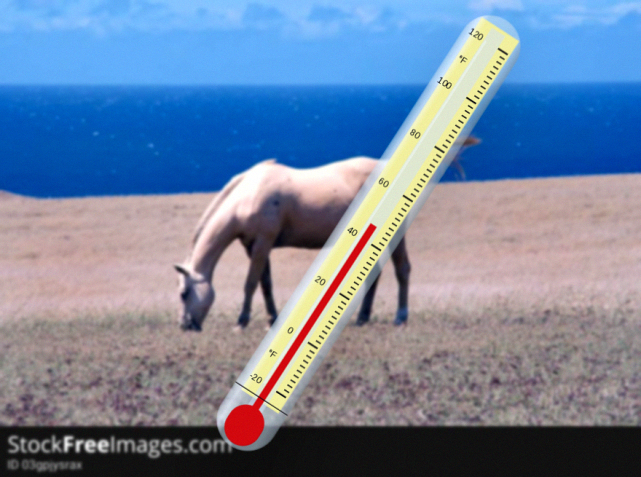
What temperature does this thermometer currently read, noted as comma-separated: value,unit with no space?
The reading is 46,°F
